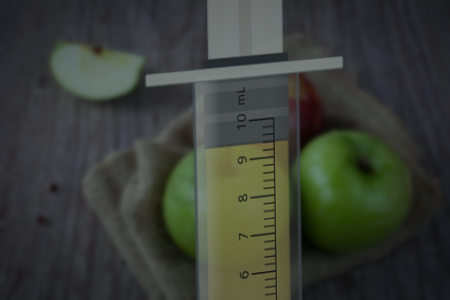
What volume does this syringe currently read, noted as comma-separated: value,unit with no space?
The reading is 9.4,mL
